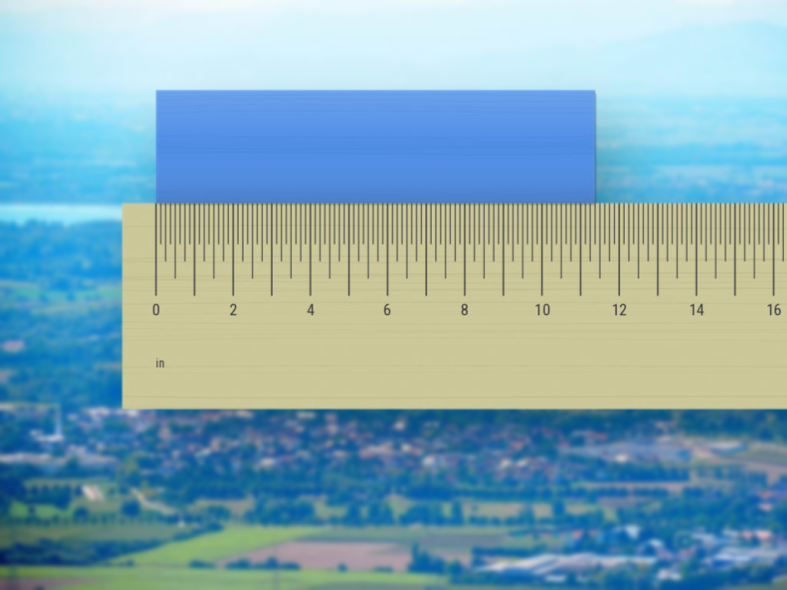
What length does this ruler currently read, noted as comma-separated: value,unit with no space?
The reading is 11.375,in
